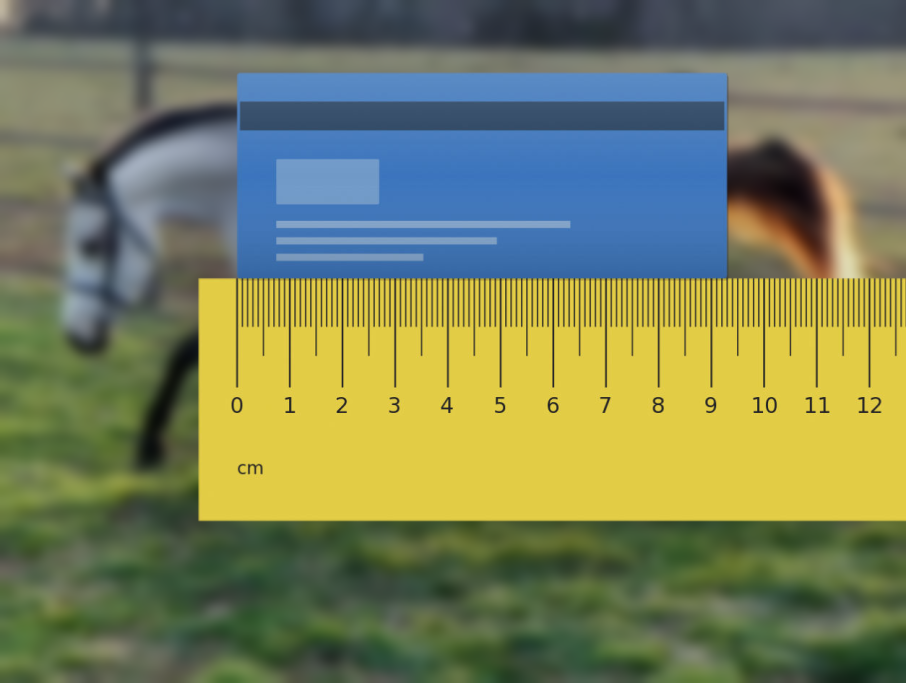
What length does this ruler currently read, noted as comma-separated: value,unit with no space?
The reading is 9.3,cm
